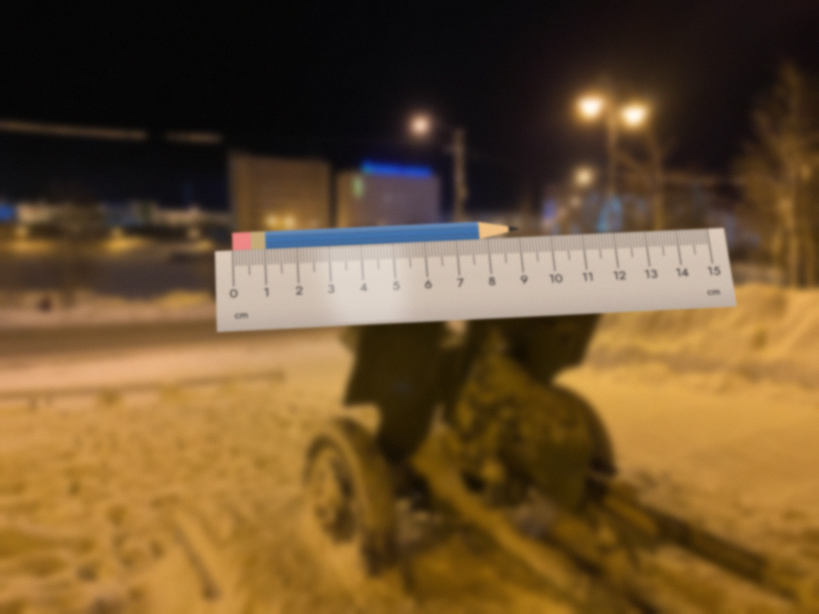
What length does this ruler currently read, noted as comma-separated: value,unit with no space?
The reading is 9,cm
